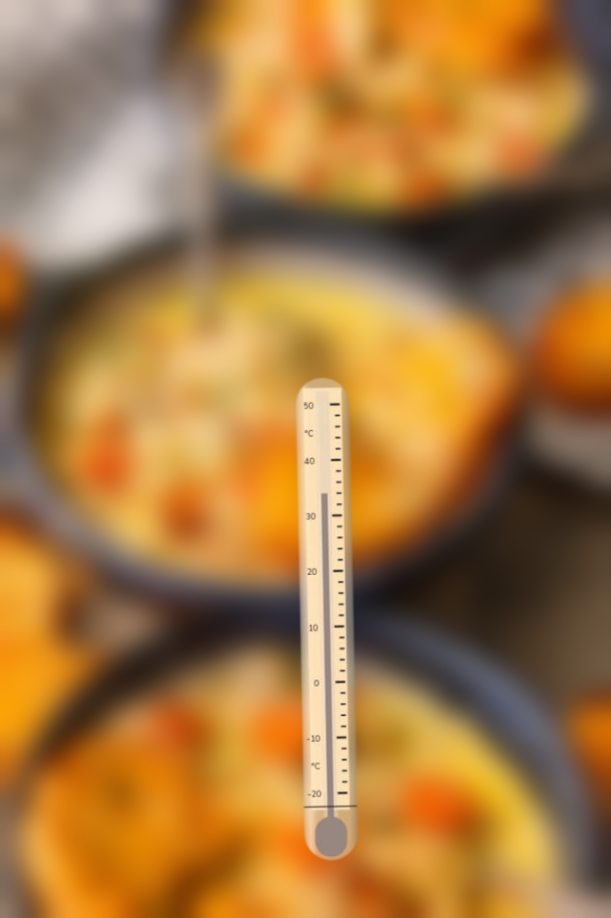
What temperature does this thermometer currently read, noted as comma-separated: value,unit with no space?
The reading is 34,°C
